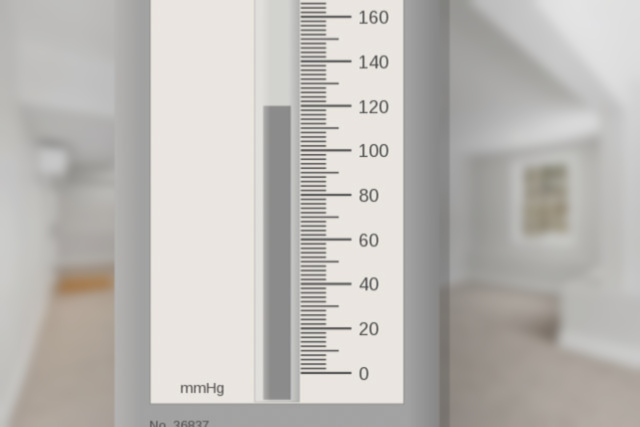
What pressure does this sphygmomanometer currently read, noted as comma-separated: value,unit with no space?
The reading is 120,mmHg
